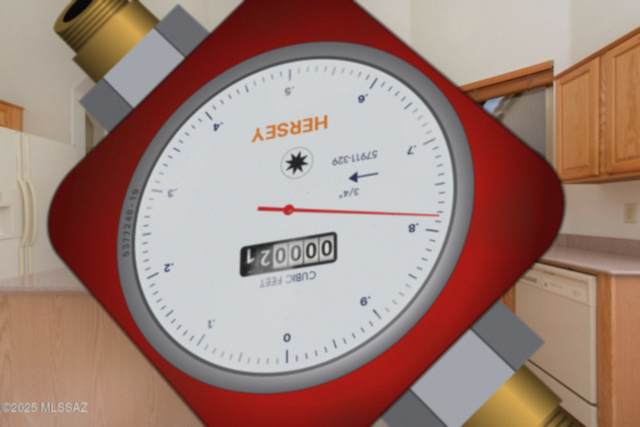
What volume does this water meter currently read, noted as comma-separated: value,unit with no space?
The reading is 20.78,ft³
